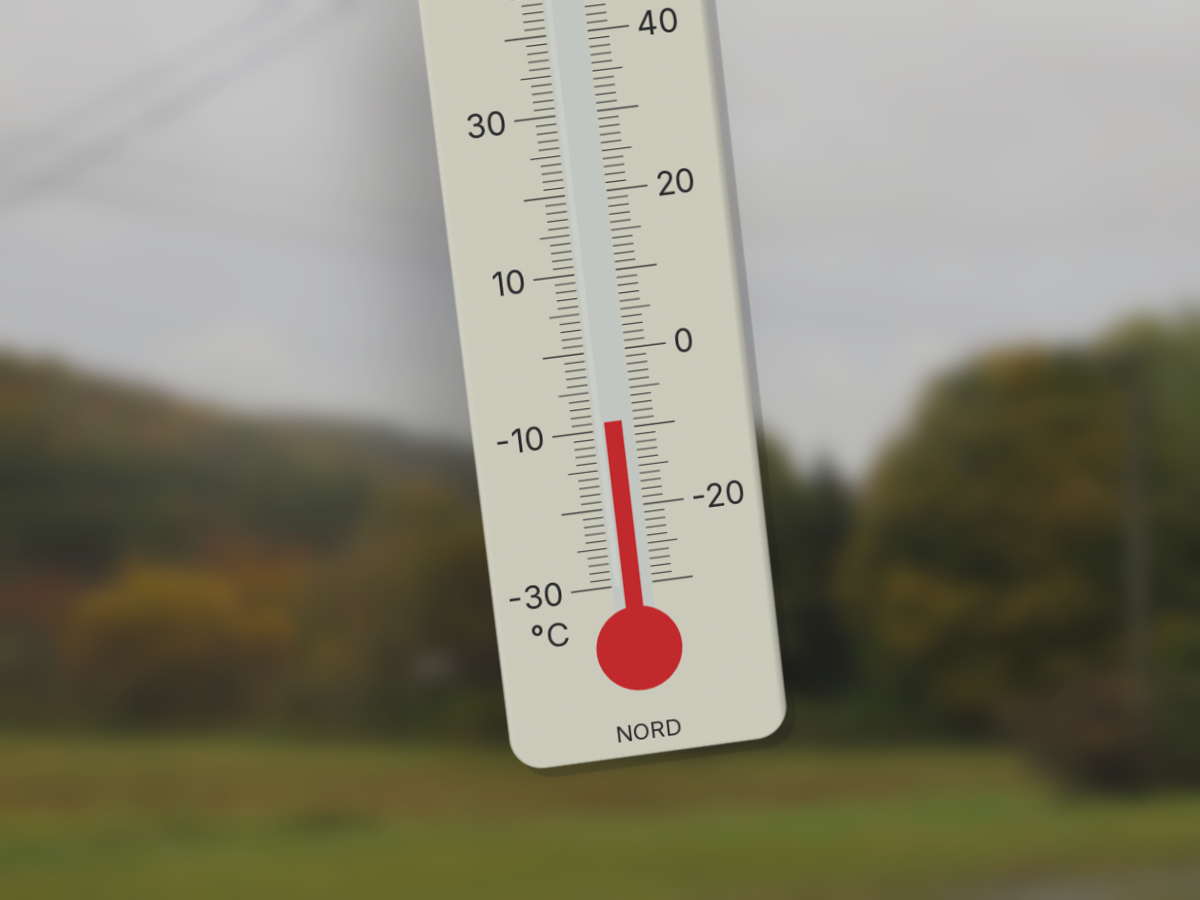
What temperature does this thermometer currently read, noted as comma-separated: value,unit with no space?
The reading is -9,°C
